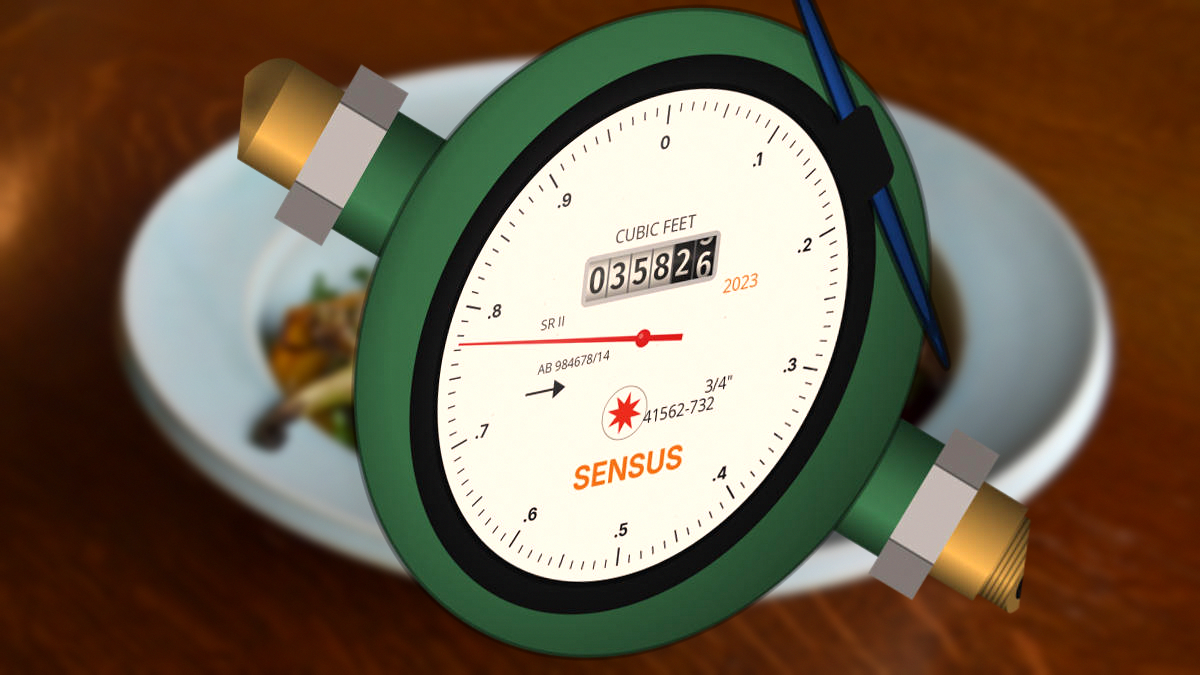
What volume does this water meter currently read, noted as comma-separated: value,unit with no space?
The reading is 35825.77,ft³
